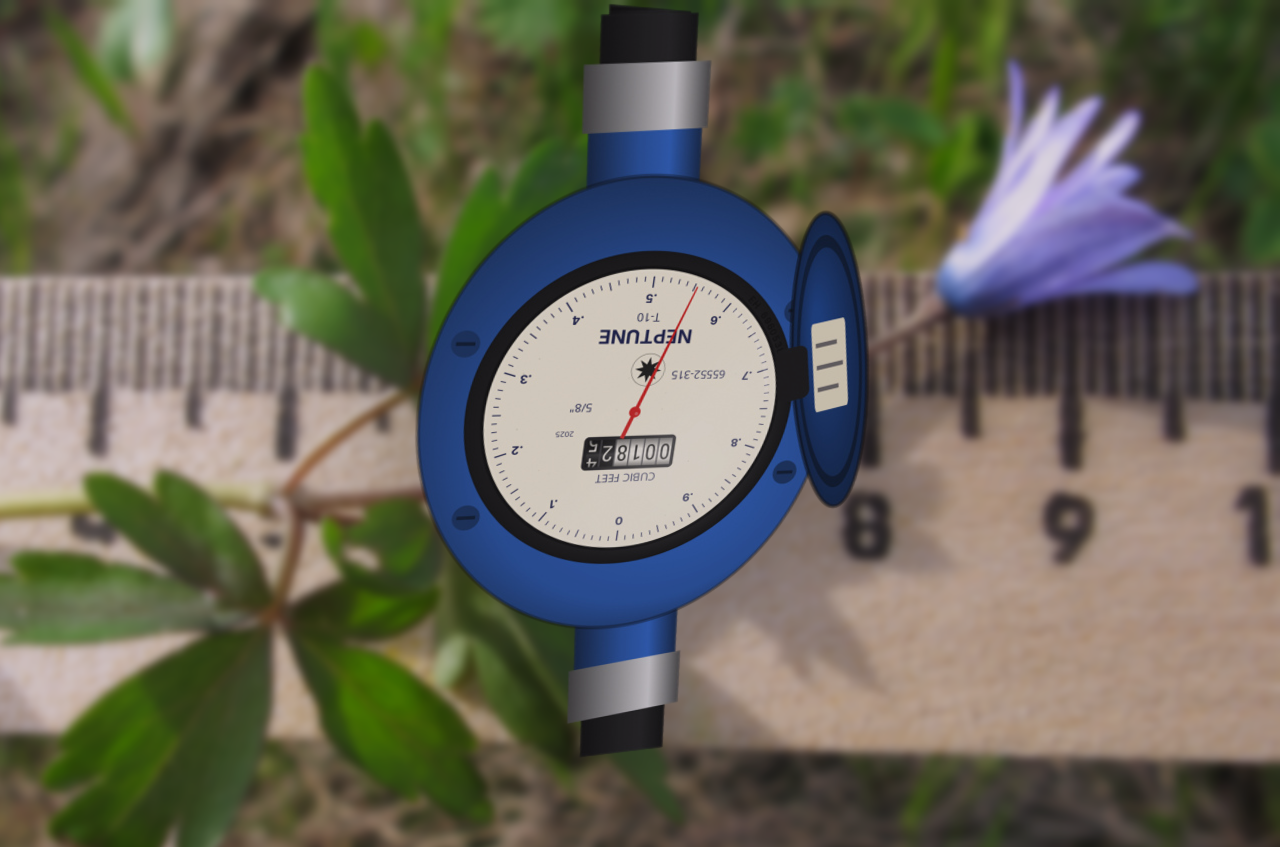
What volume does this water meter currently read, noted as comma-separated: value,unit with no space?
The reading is 1824.55,ft³
